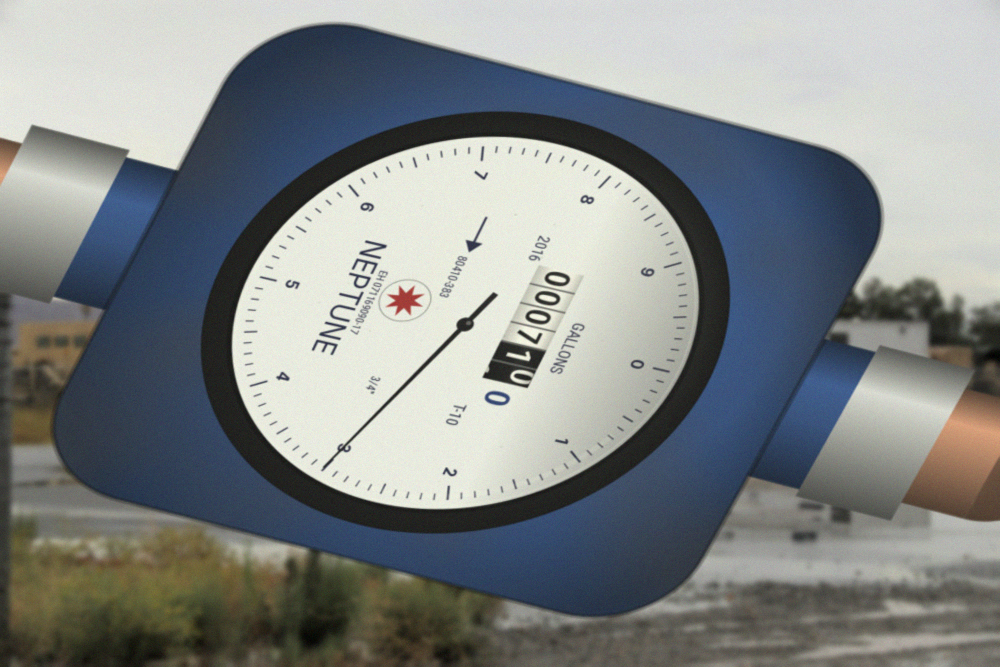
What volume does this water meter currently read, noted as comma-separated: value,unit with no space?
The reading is 7103.0,gal
